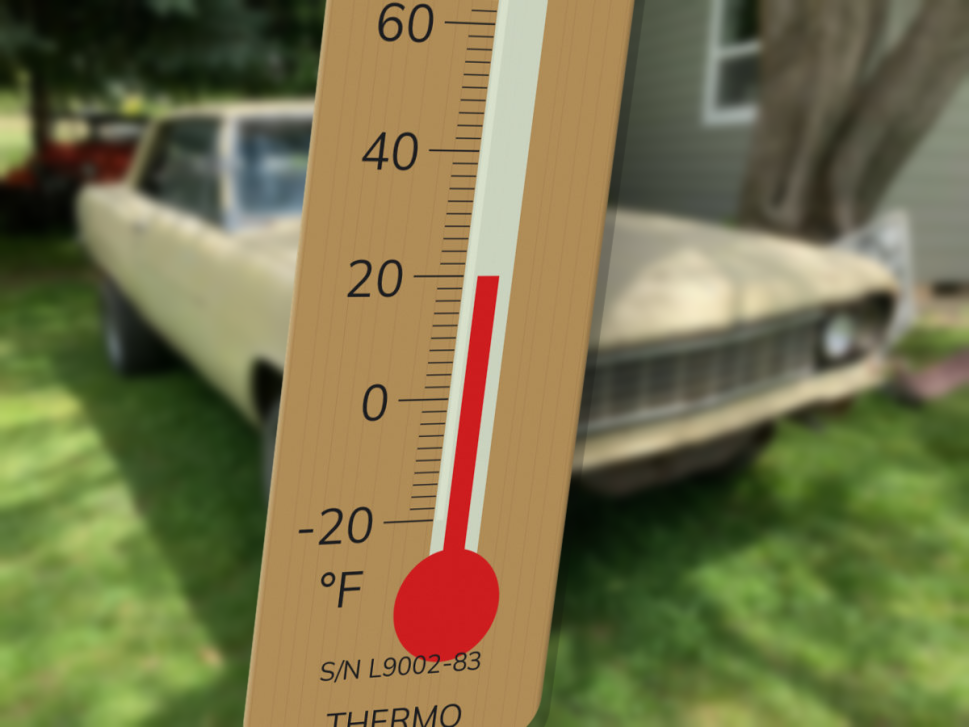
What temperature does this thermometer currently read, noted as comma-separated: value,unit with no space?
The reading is 20,°F
